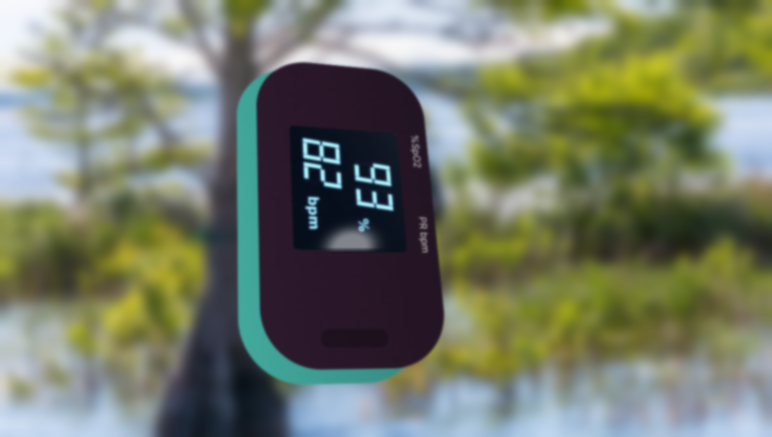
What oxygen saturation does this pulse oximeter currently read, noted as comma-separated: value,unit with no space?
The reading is 93,%
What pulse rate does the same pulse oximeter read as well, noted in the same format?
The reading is 82,bpm
